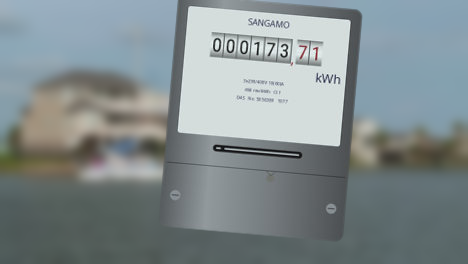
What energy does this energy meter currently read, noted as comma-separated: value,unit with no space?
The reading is 173.71,kWh
